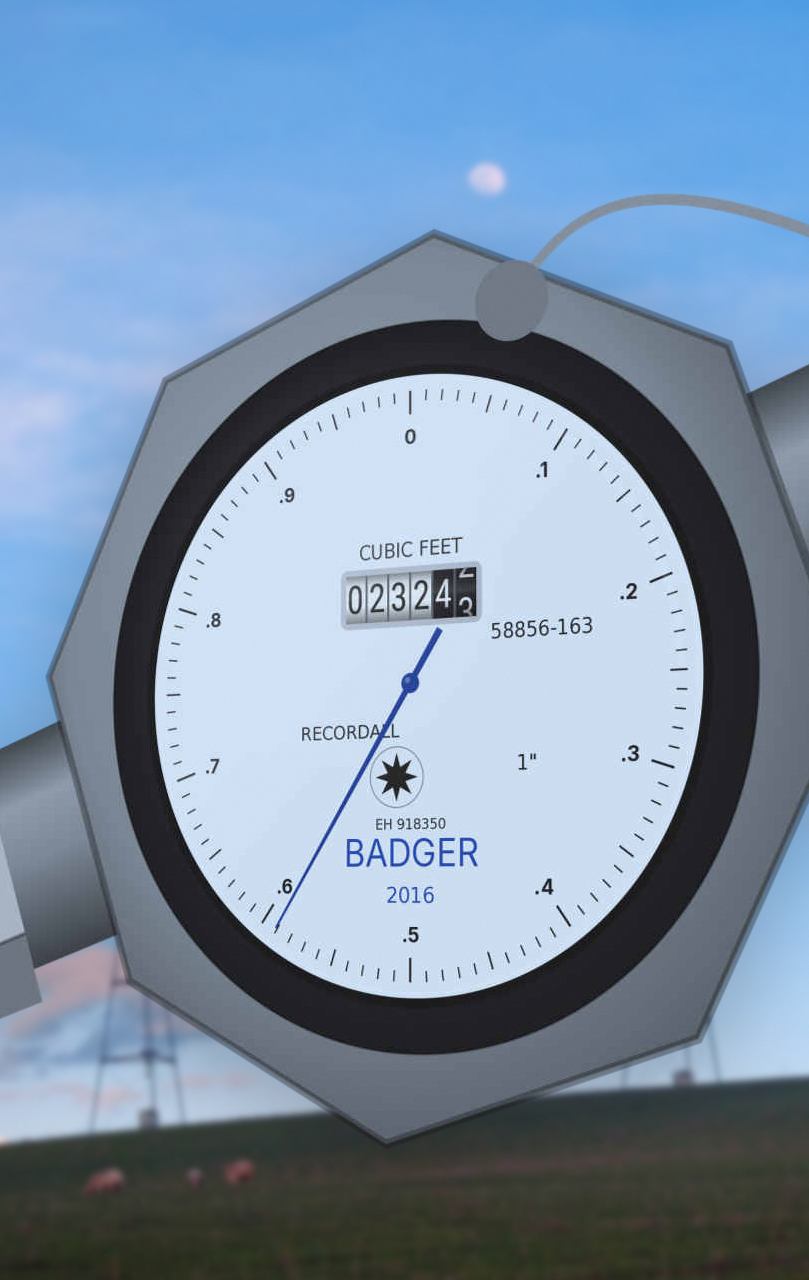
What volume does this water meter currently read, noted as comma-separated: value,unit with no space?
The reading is 23242.59,ft³
